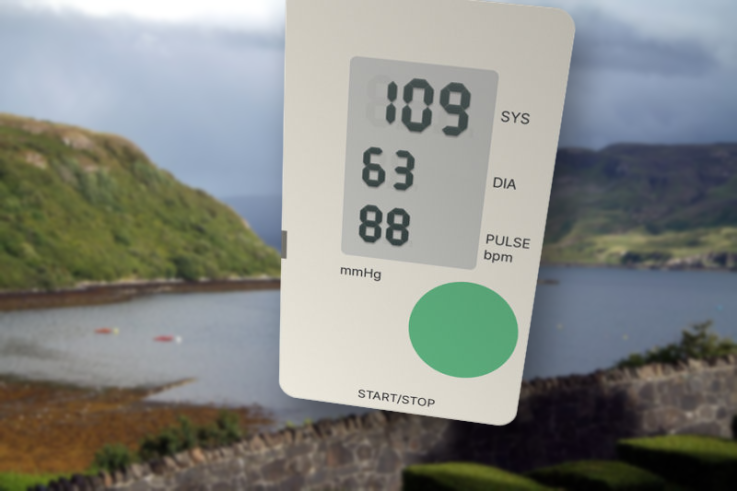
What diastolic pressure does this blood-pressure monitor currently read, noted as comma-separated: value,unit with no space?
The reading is 63,mmHg
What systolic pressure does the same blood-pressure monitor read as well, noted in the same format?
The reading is 109,mmHg
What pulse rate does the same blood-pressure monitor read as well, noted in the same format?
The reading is 88,bpm
